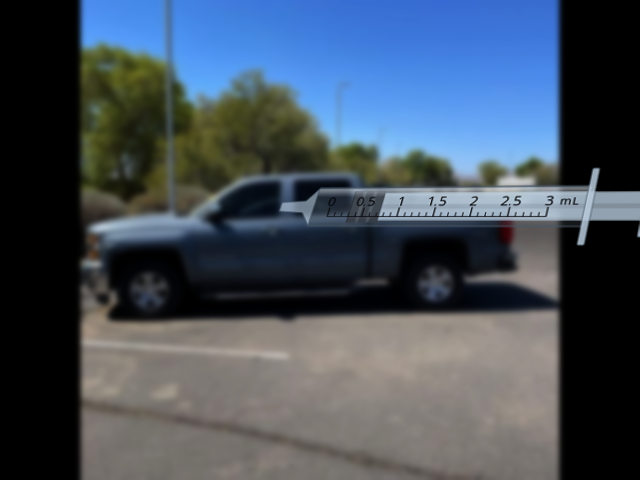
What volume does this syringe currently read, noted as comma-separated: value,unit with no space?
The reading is 0.3,mL
